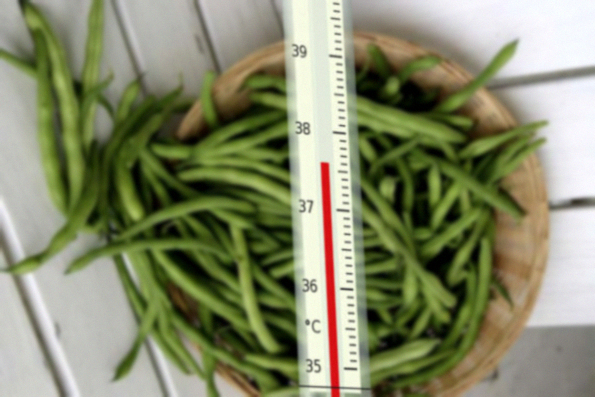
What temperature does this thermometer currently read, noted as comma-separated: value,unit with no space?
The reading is 37.6,°C
